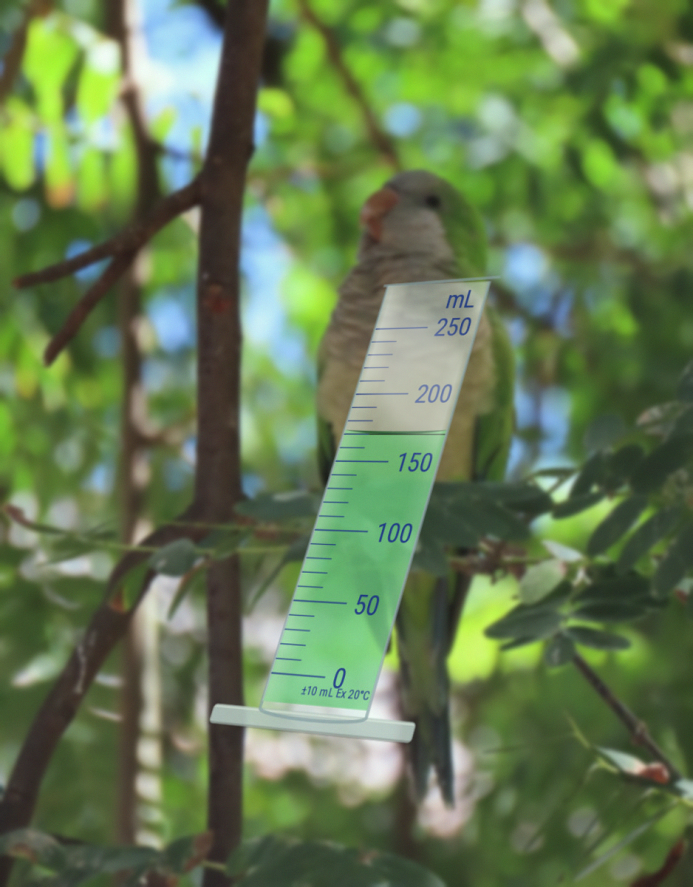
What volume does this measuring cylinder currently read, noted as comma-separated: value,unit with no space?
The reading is 170,mL
